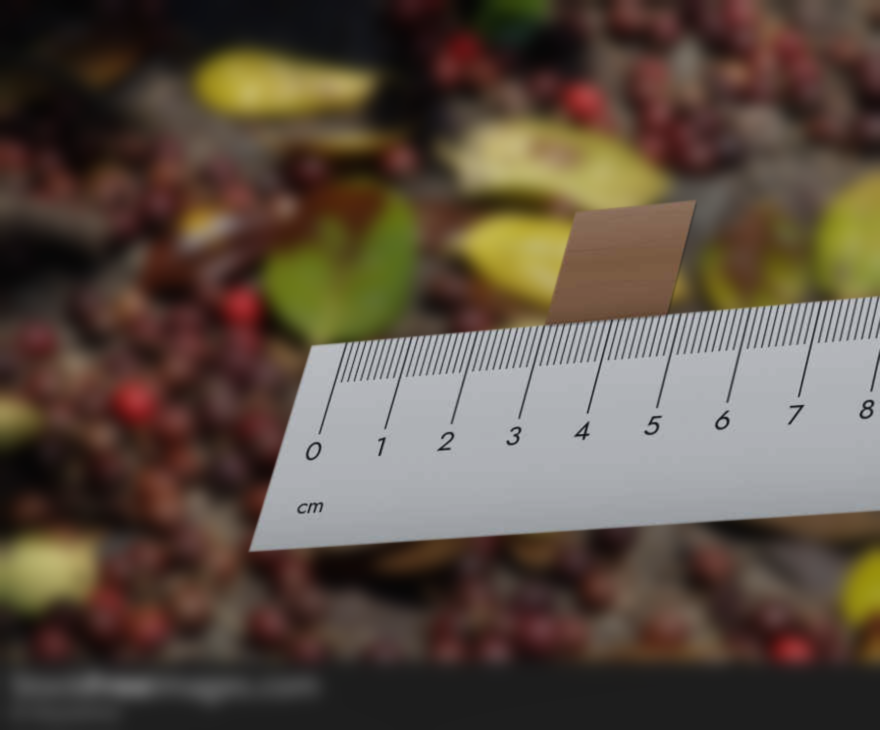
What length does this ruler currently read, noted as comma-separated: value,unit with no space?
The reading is 1.8,cm
